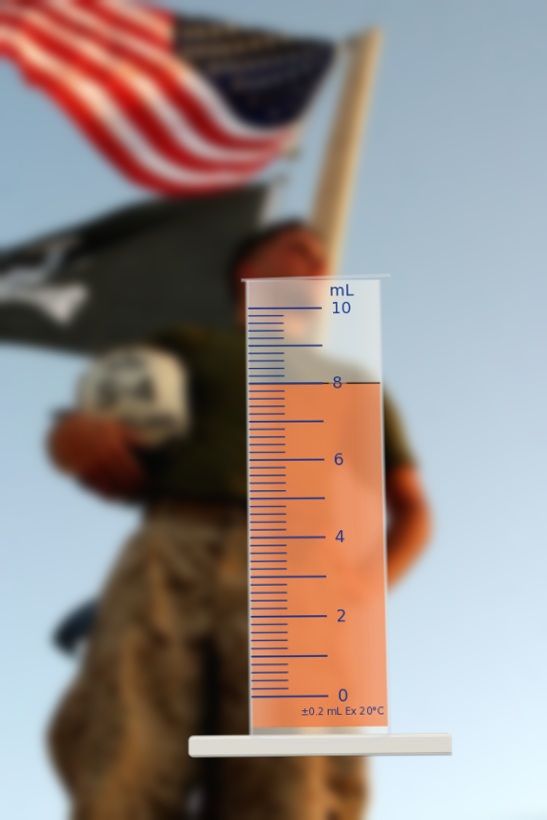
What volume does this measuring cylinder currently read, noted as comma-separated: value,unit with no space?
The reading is 8,mL
